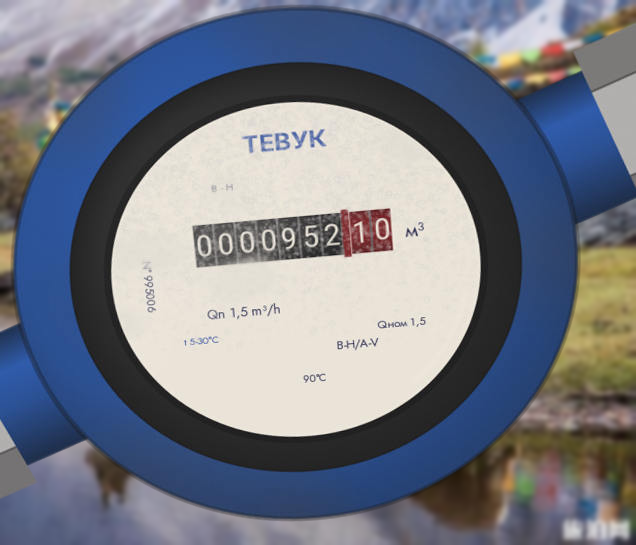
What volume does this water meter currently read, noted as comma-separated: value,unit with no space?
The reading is 952.10,m³
